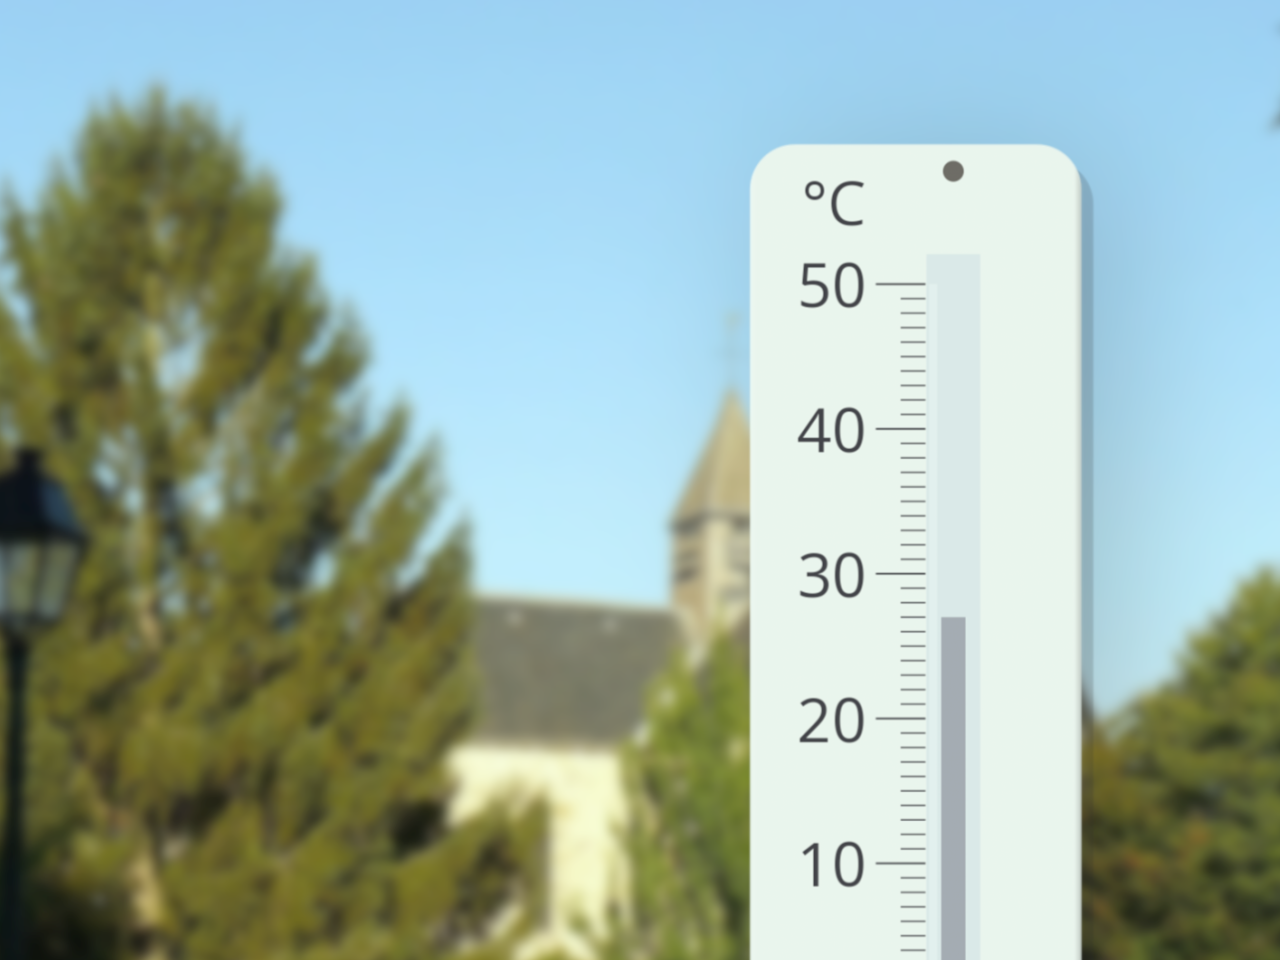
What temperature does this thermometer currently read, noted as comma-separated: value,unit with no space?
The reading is 27,°C
